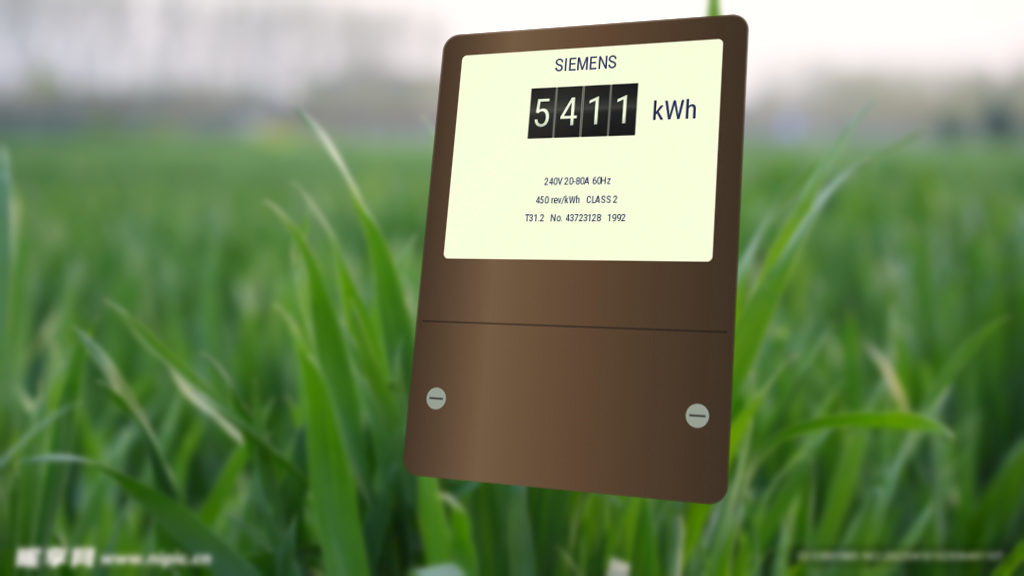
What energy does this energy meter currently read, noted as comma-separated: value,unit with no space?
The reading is 5411,kWh
